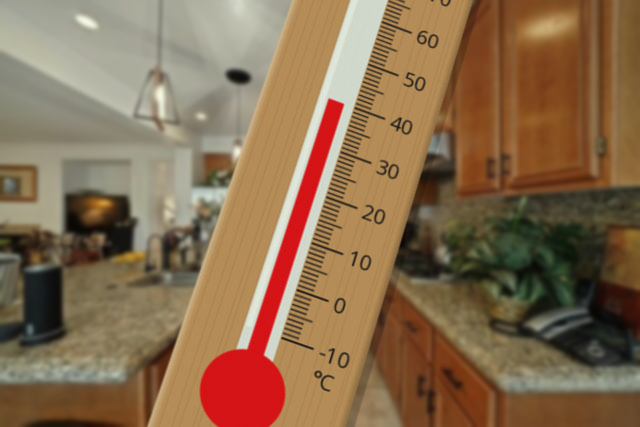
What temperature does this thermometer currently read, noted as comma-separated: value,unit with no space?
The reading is 40,°C
